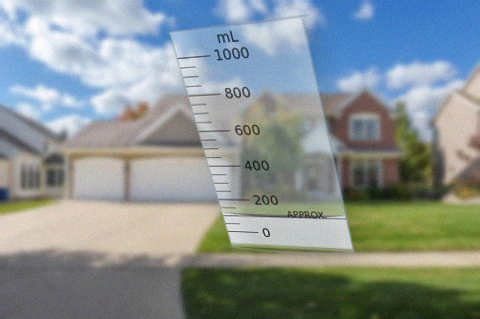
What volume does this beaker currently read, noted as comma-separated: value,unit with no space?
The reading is 100,mL
